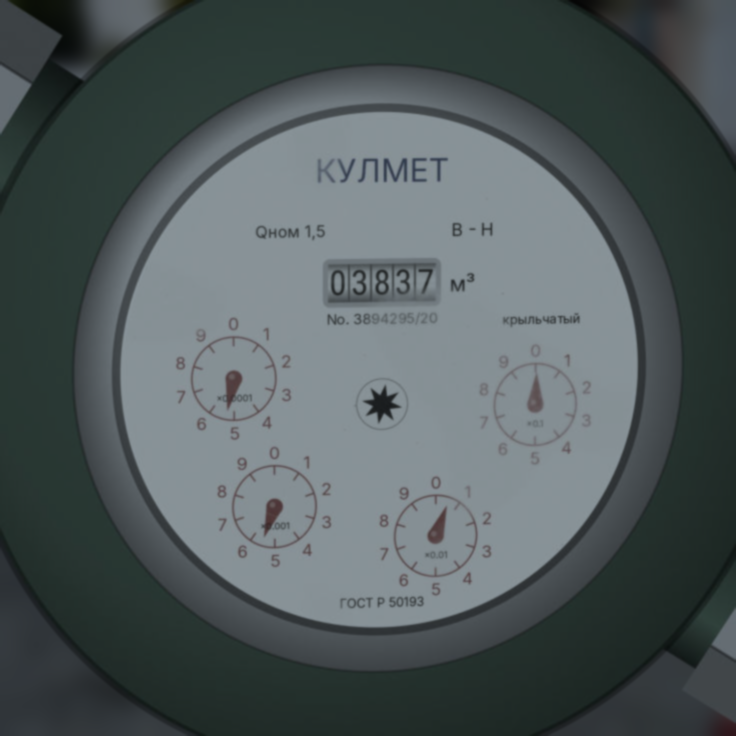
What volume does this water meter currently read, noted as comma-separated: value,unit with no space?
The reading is 3837.0055,m³
